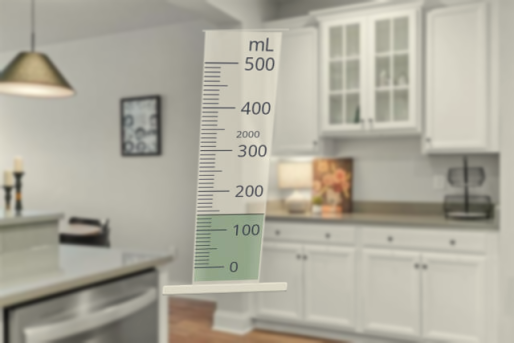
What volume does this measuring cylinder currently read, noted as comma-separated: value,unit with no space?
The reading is 140,mL
